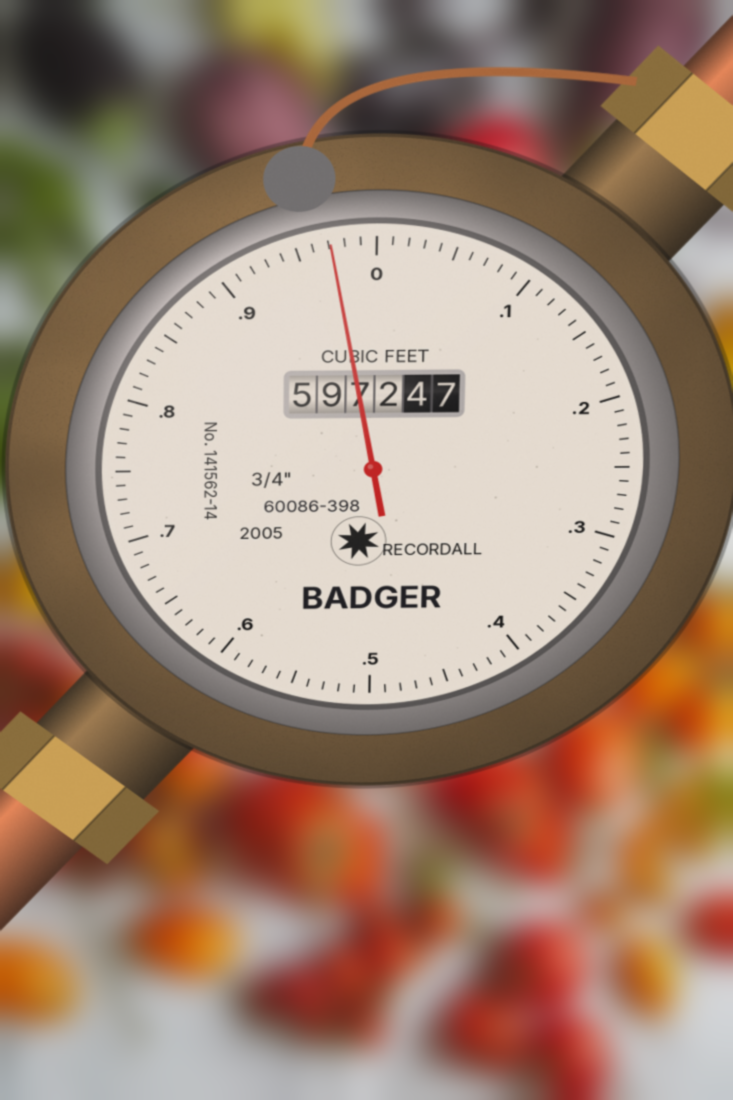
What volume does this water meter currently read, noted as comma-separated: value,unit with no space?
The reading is 597246.97,ft³
